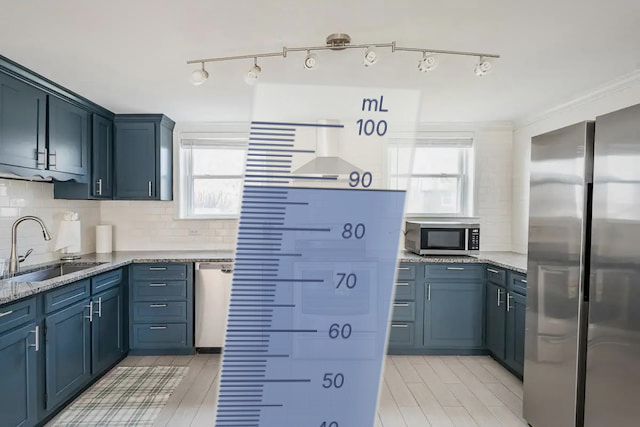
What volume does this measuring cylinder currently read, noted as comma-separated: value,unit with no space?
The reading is 88,mL
